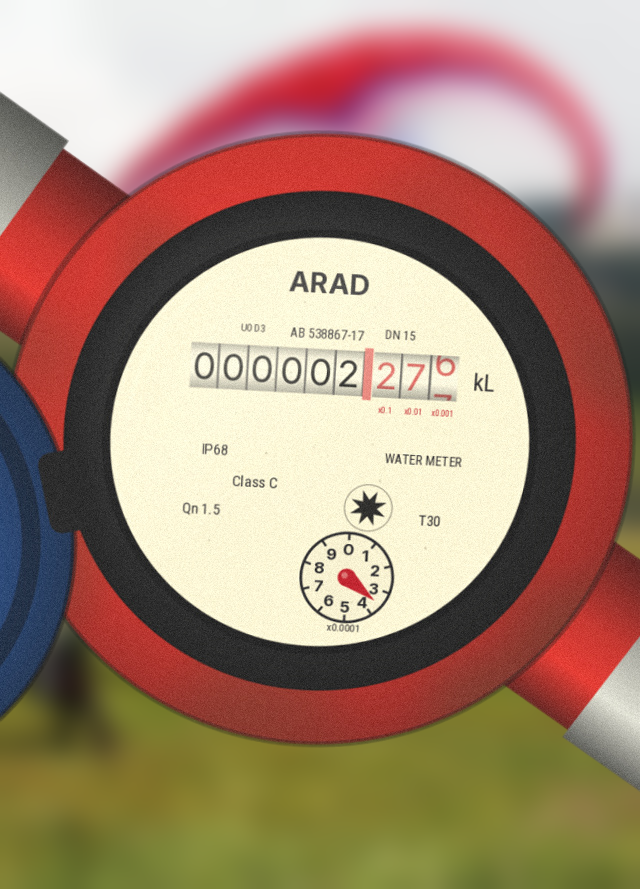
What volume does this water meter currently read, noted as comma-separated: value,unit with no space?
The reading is 2.2763,kL
